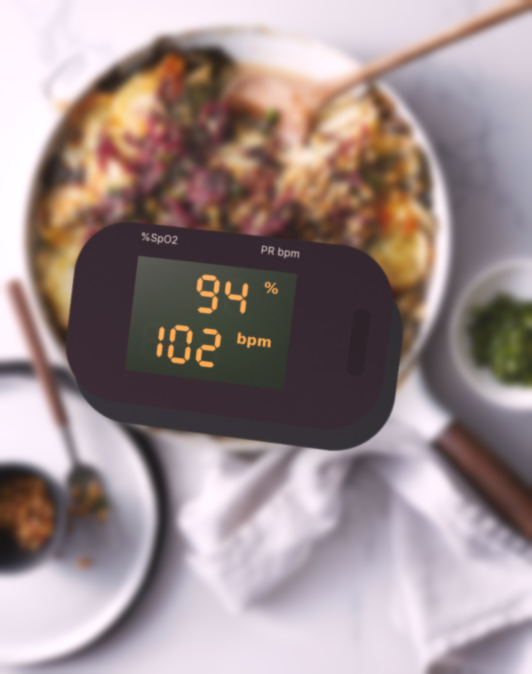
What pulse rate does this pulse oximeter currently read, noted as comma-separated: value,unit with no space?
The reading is 102,bpm
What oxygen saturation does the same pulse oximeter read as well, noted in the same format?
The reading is 94,%
